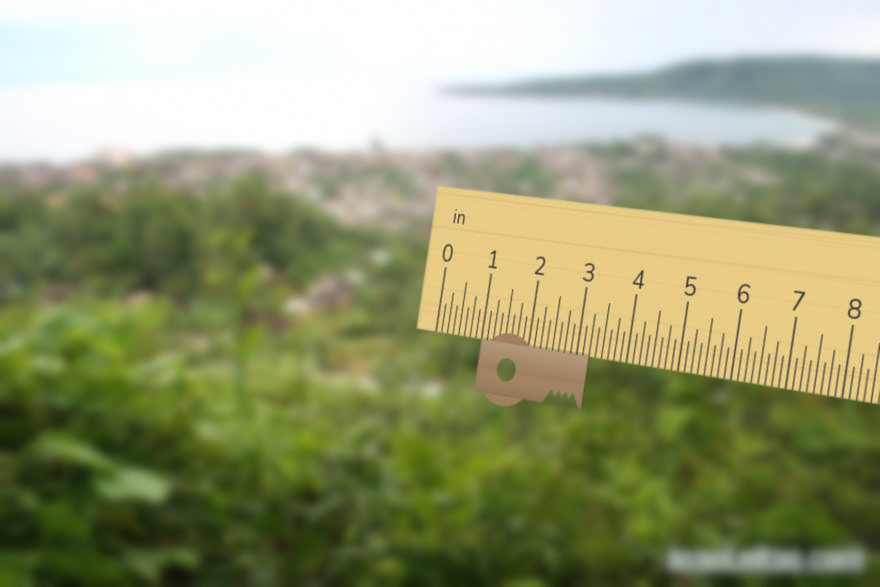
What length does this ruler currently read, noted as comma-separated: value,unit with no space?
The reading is 2.25,in
